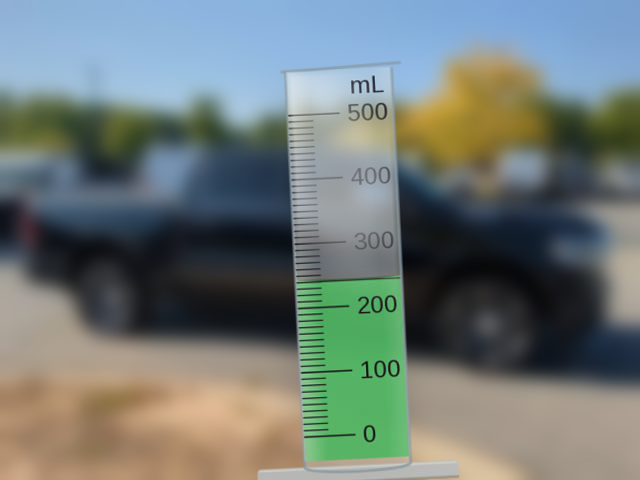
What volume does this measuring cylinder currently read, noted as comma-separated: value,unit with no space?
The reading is 240,mL
